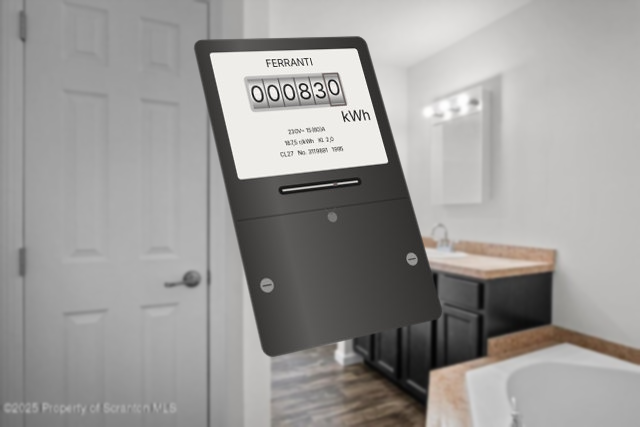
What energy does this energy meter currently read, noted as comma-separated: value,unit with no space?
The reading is 83.0,kWh
